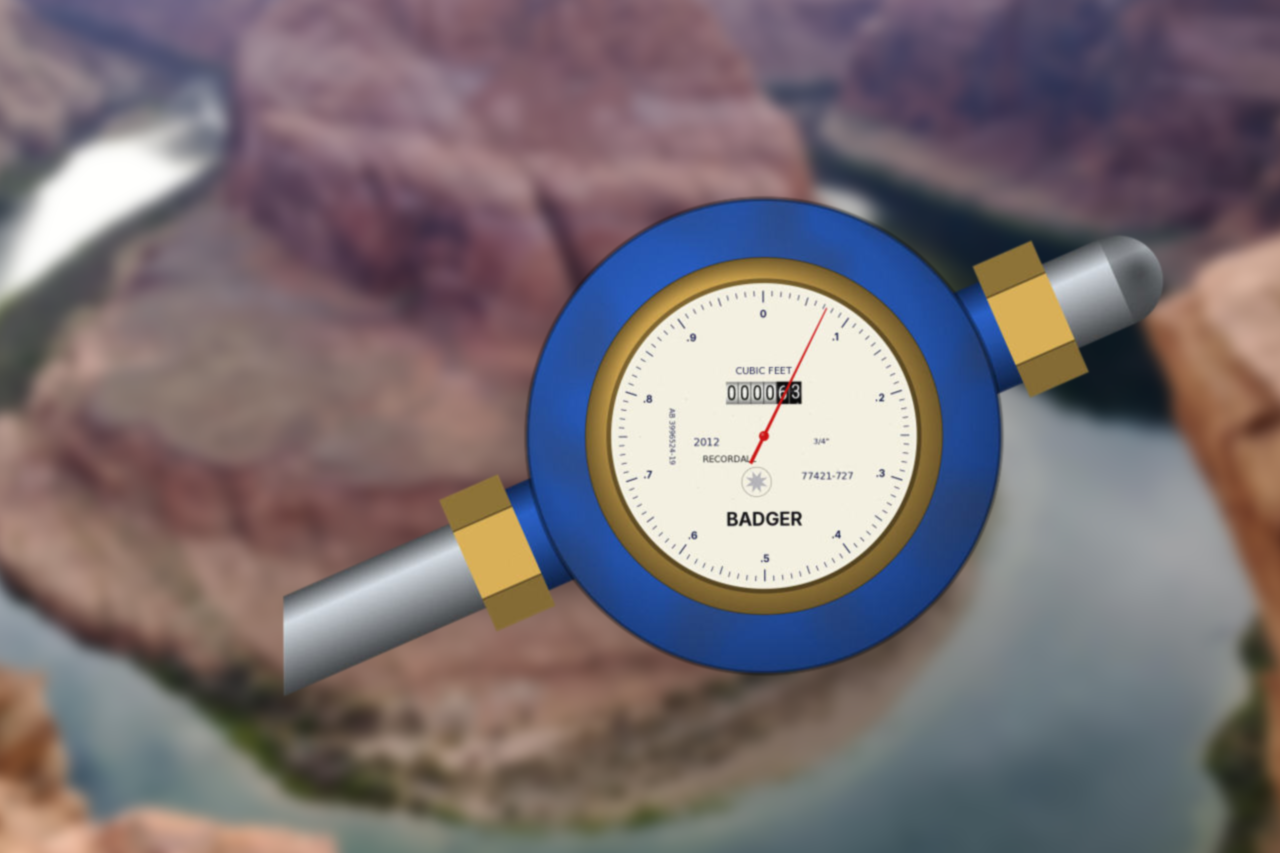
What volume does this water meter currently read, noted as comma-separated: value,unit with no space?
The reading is 63.07,ft³
